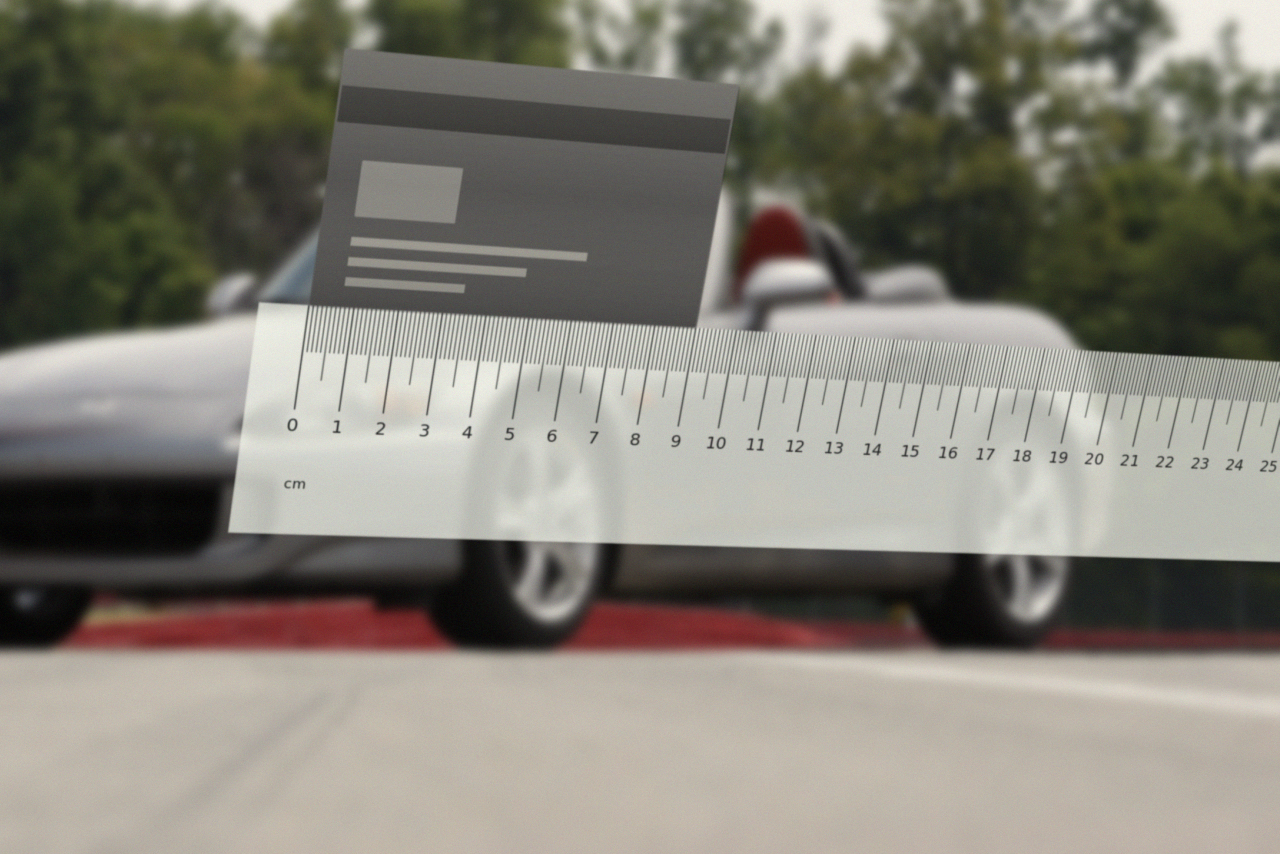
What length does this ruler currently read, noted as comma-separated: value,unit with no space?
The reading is 9,cm
